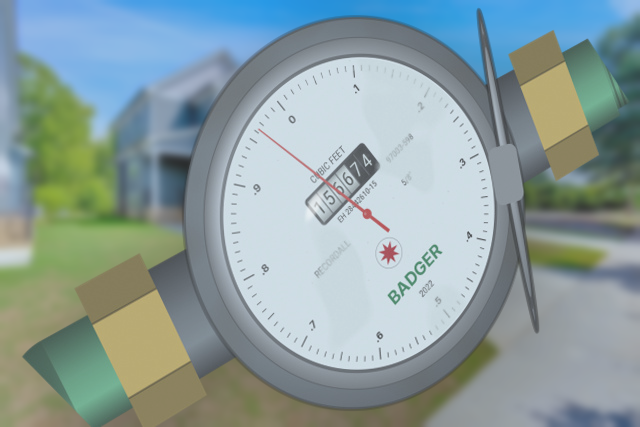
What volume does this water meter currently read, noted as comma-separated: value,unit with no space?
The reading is 156673.96,ft³
